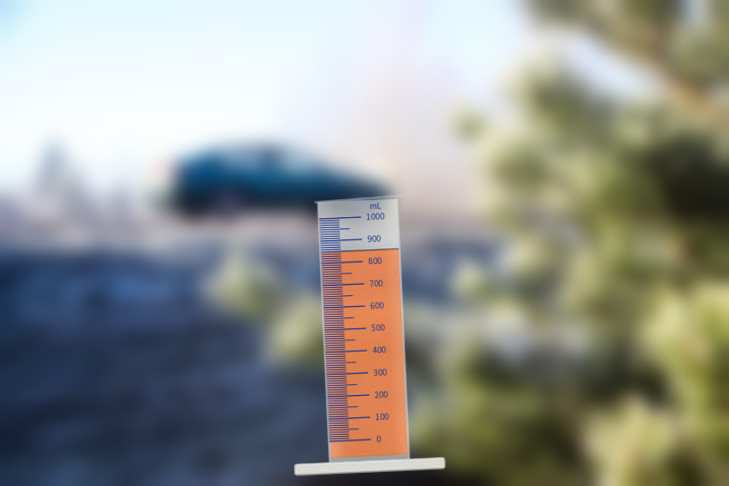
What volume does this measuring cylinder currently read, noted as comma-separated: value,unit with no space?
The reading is 850,mL
